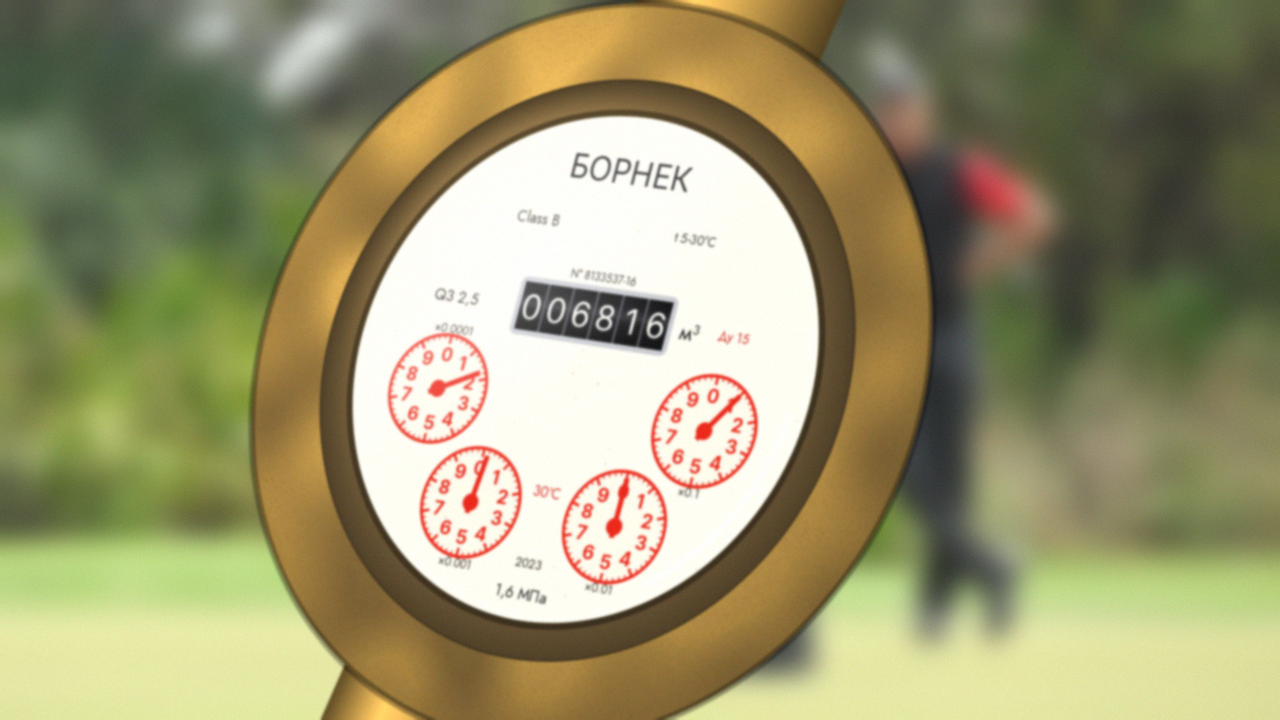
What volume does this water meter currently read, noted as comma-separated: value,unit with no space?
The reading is 6816.1001,m³
